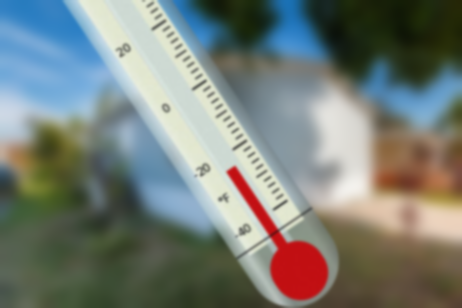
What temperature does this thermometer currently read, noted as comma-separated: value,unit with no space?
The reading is -24,°F
